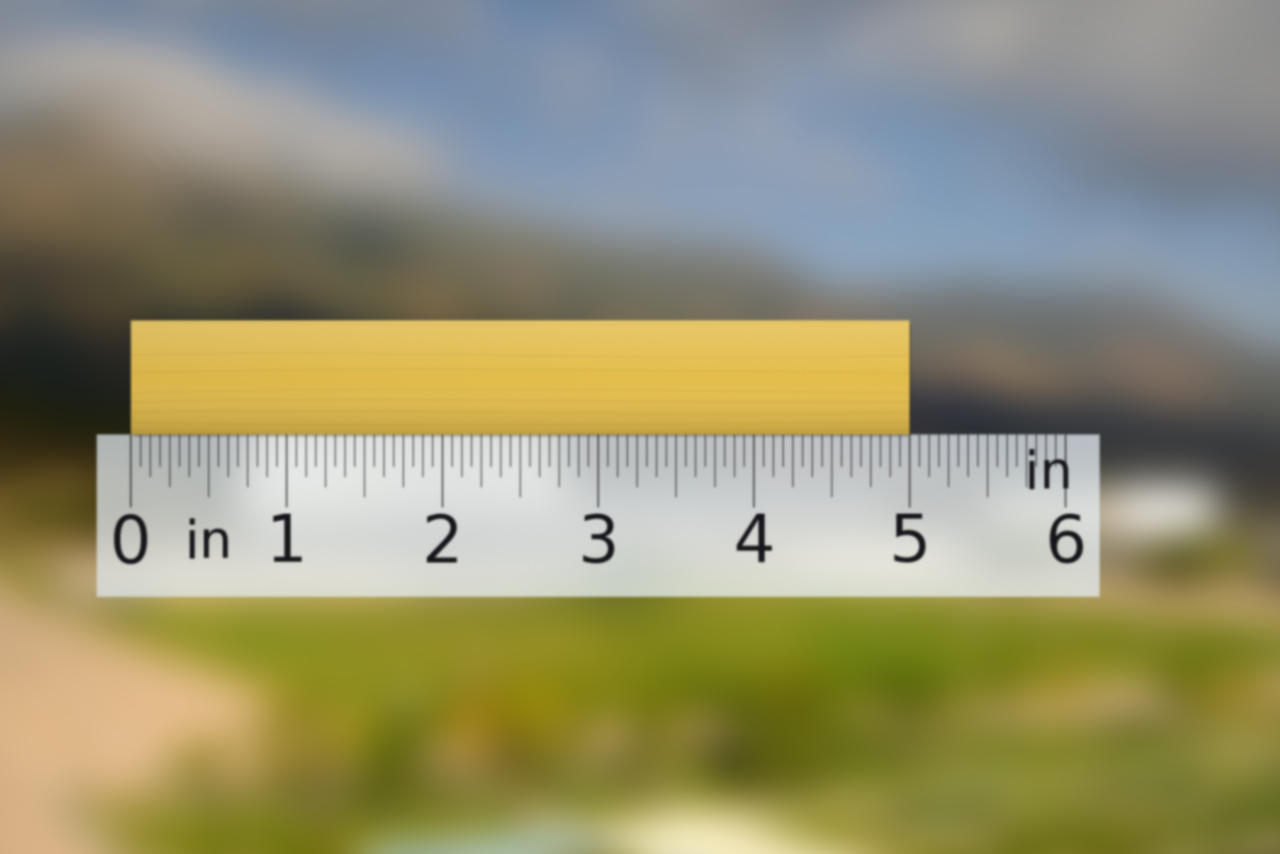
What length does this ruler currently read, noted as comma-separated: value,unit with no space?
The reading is 5,in
